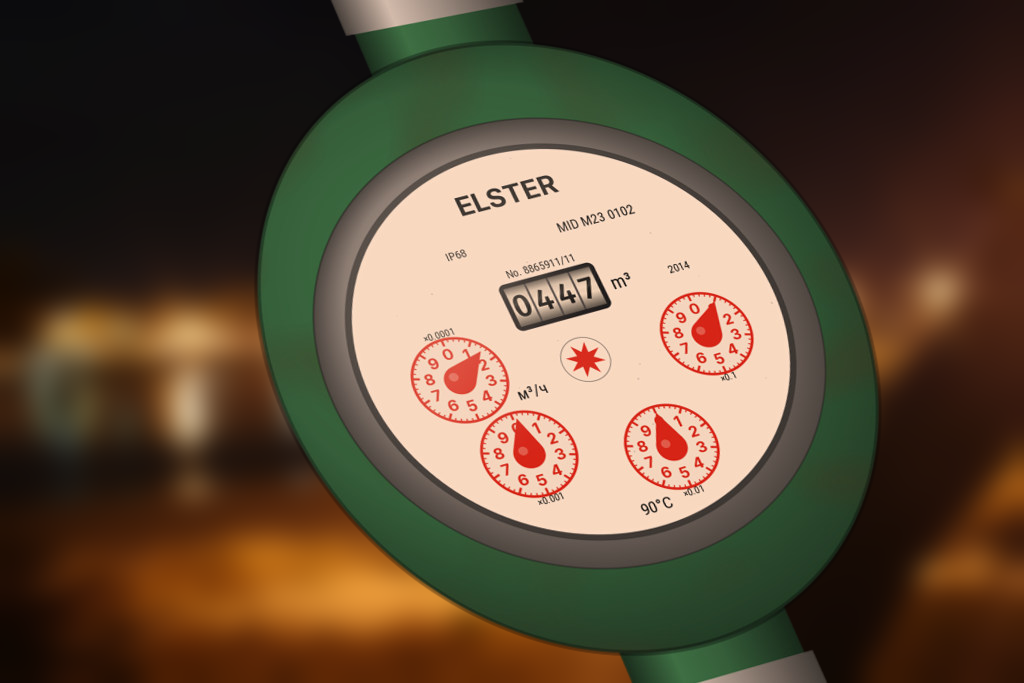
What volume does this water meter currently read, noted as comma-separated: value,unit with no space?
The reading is 447.1001,m³
